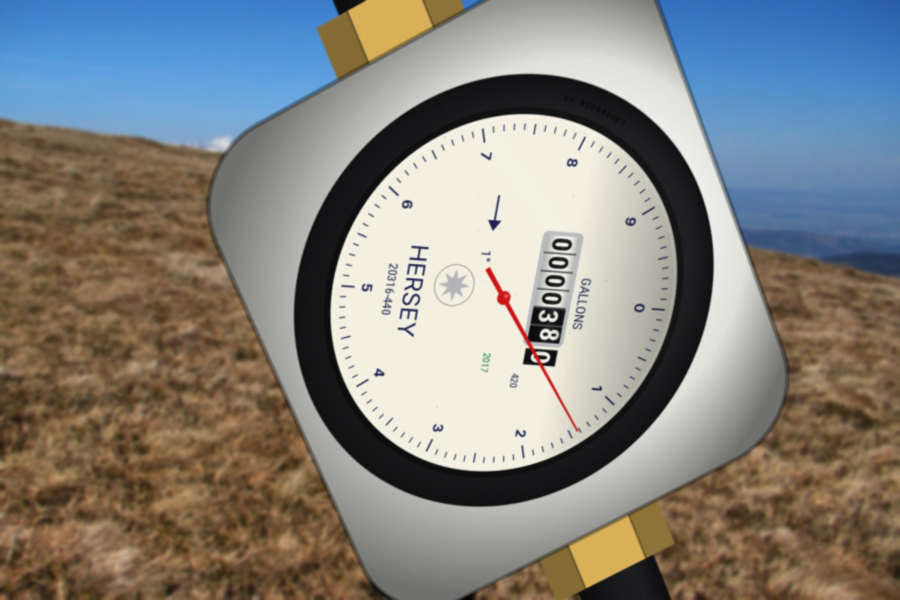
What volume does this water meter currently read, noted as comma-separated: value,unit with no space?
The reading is 381.4,gal
